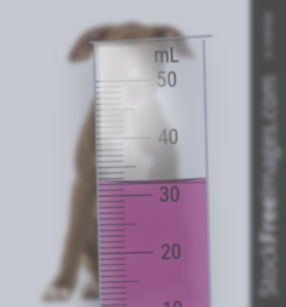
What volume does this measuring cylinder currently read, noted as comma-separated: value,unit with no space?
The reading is 32,mL
